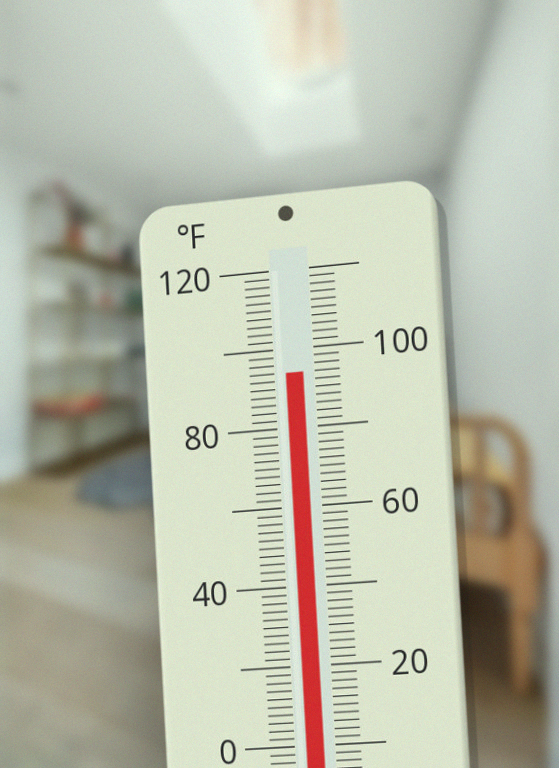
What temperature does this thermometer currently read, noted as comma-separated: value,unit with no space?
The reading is 94,°F
